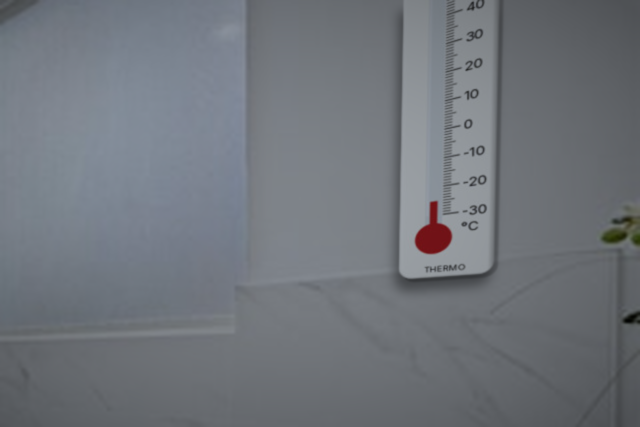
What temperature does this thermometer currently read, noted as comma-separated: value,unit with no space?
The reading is -25,°C
